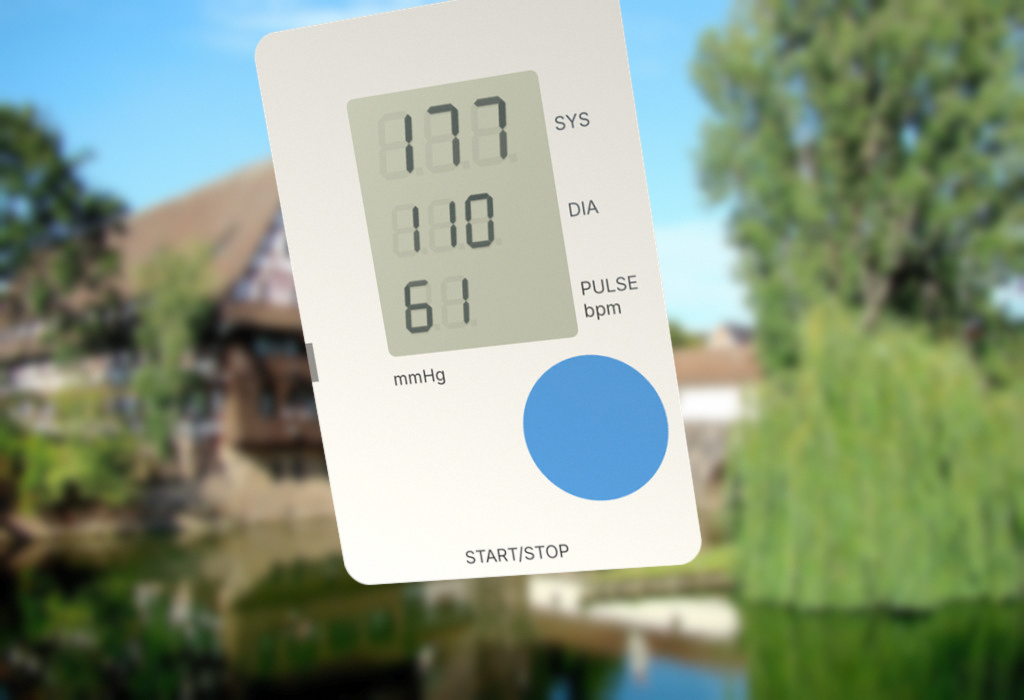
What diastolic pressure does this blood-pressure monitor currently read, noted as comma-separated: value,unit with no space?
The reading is 110,mmHg
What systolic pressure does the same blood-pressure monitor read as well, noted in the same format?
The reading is 177,mmHg
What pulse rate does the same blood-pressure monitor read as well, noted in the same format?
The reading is 61,bpm
